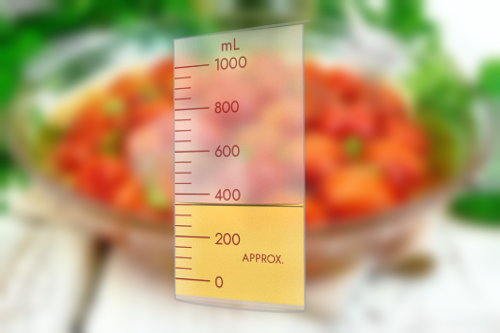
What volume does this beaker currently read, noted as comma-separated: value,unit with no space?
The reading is 350,mL
